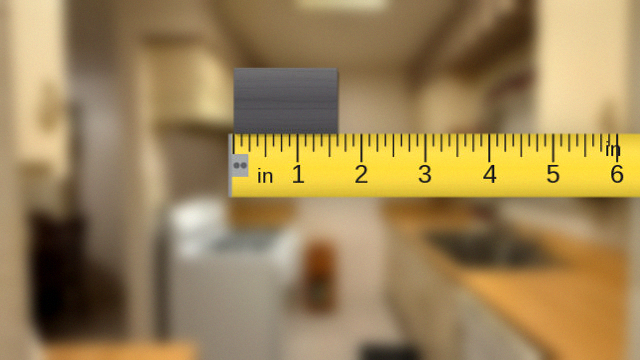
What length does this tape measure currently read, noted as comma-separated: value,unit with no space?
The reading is 1.625,in
